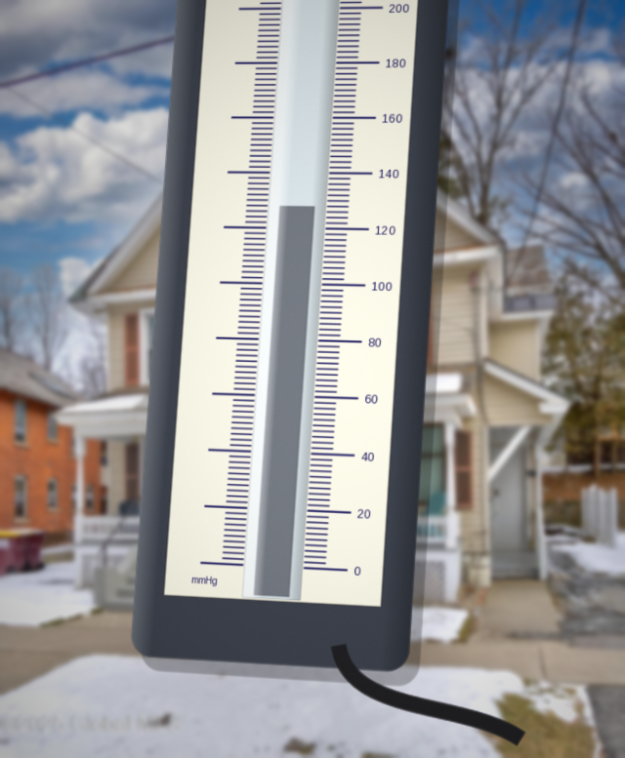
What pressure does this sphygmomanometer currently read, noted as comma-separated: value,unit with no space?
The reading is 128,mmHg
